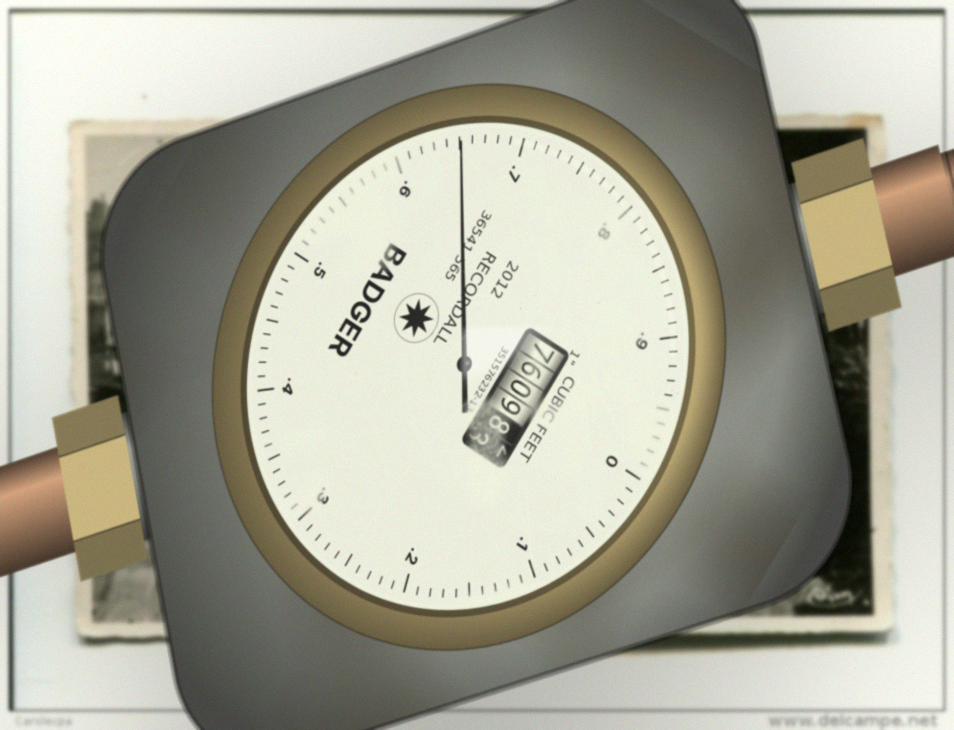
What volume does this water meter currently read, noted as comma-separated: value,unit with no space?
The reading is 760982.65,ft³
